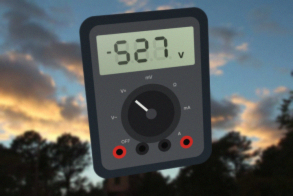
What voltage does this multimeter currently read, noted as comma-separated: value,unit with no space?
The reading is -527,V
